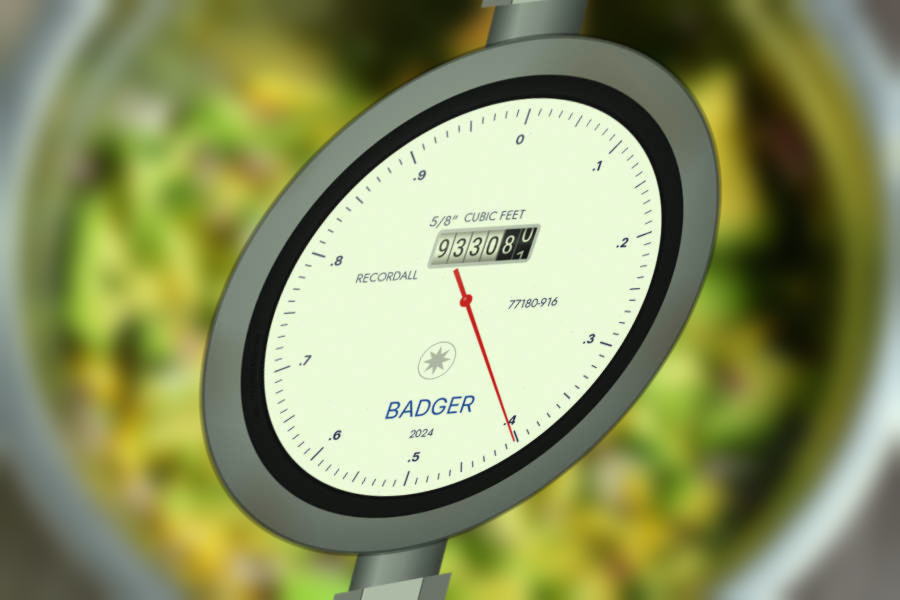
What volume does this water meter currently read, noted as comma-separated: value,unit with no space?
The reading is 933080.40,ft³
